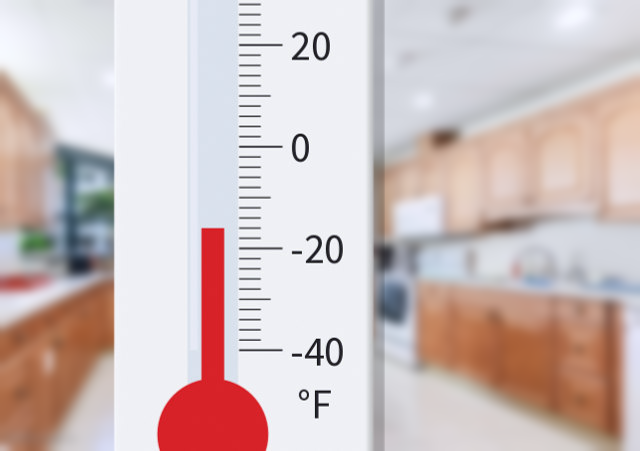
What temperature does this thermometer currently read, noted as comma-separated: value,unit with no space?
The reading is -16,°F
